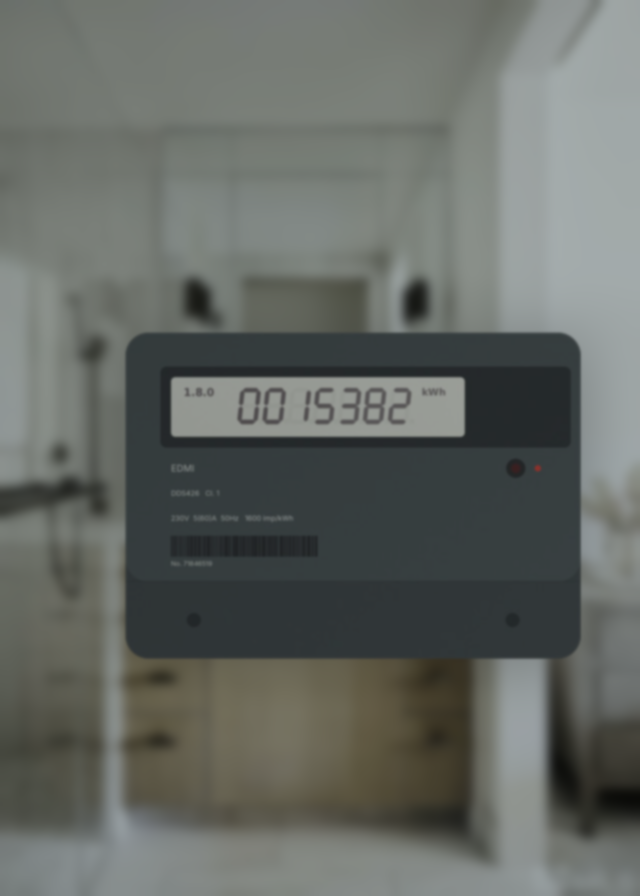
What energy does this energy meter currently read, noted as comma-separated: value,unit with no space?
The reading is 15382,kWh
